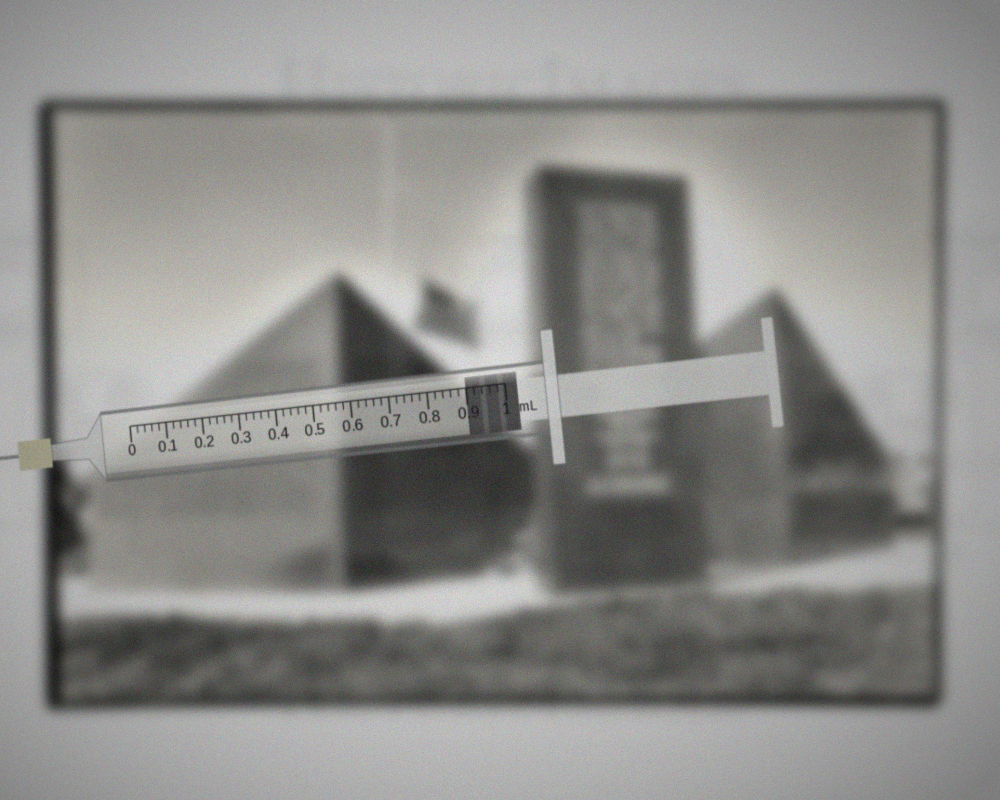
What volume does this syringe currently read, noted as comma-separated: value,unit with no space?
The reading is 0.9,mL
